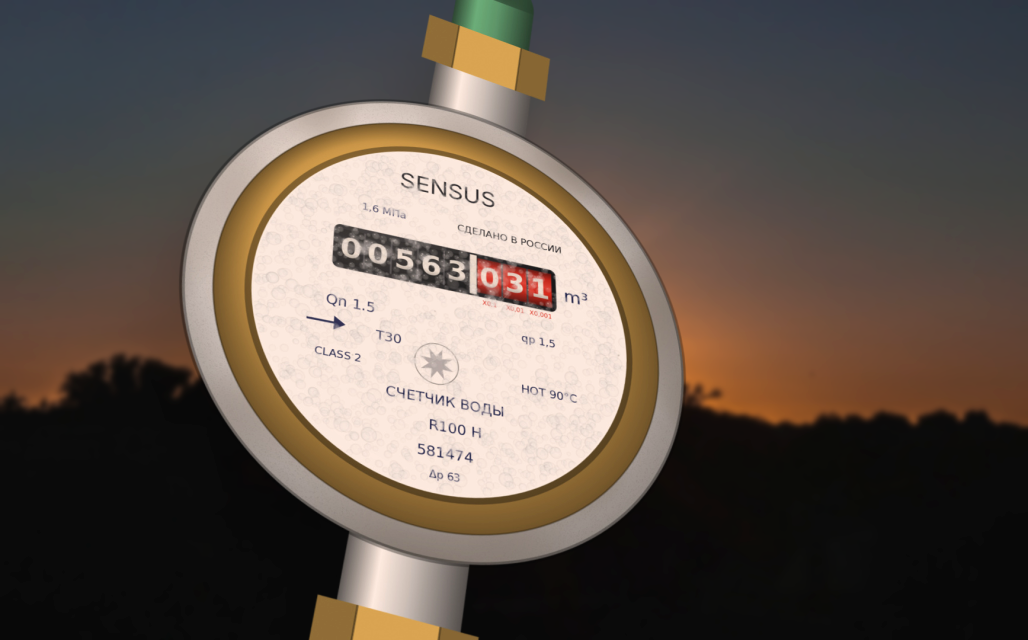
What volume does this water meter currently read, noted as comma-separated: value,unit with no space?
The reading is 563.031,m³
